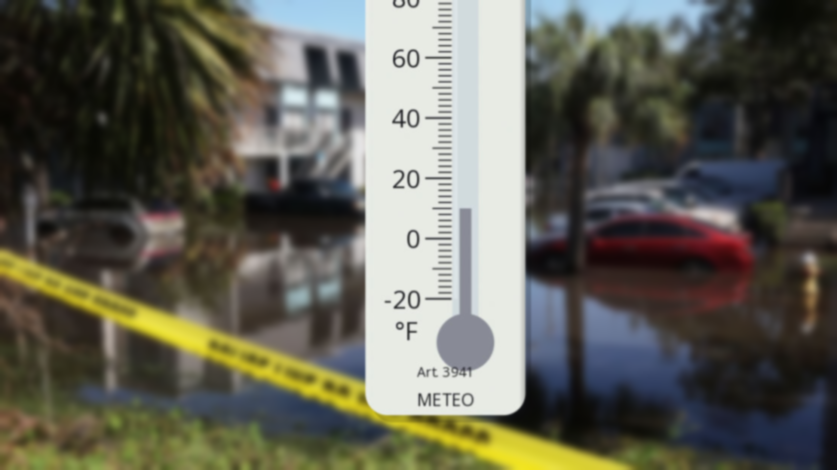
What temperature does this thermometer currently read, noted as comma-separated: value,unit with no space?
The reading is 10,°F
